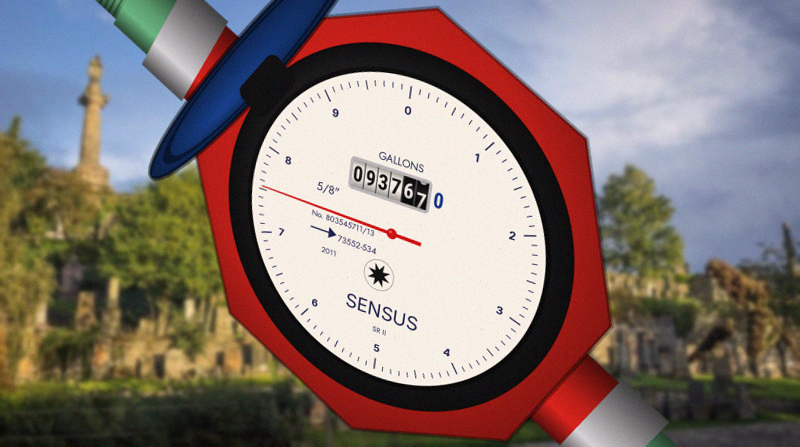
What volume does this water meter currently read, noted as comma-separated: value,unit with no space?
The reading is 937667.5,gal
